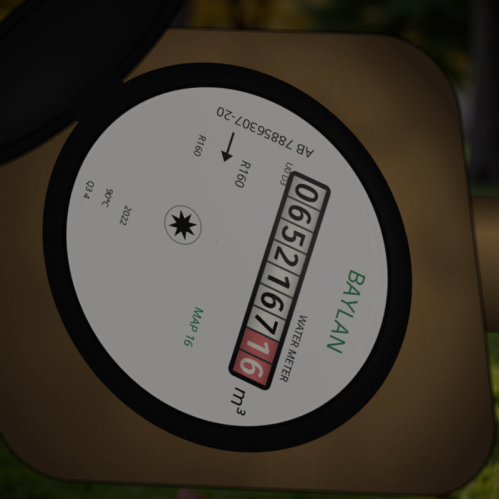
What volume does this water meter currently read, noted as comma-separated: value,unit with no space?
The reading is 652167.16,m³
